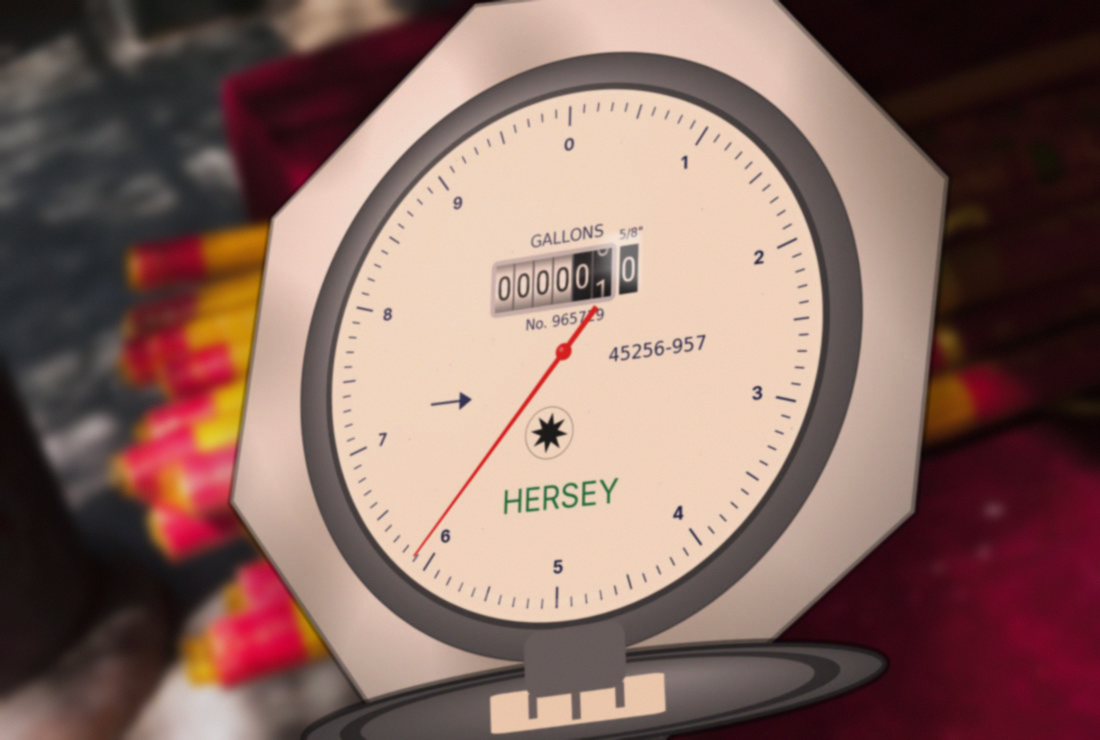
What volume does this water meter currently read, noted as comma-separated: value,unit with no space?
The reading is 6.1,gal
